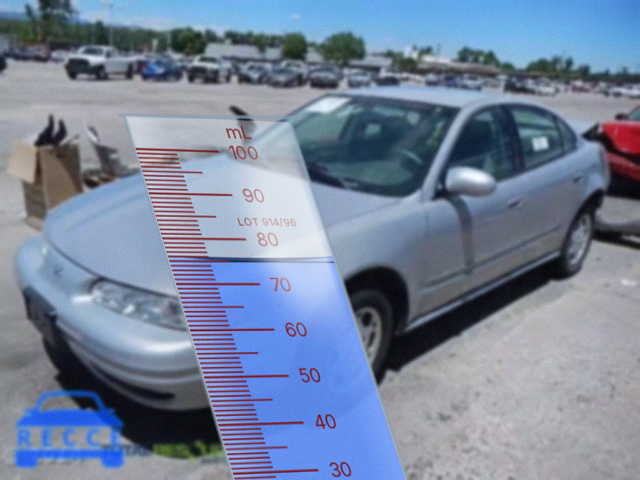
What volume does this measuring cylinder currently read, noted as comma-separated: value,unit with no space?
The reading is 75,mL
